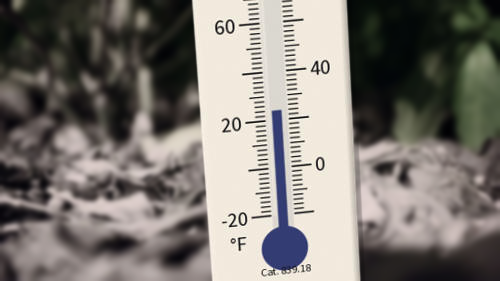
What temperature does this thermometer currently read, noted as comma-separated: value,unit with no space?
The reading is 24,°F
